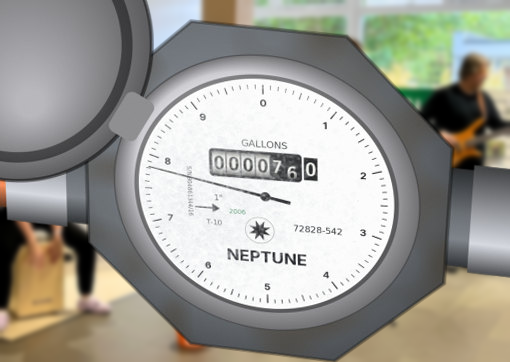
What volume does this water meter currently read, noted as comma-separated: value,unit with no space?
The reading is 757.8,gal
